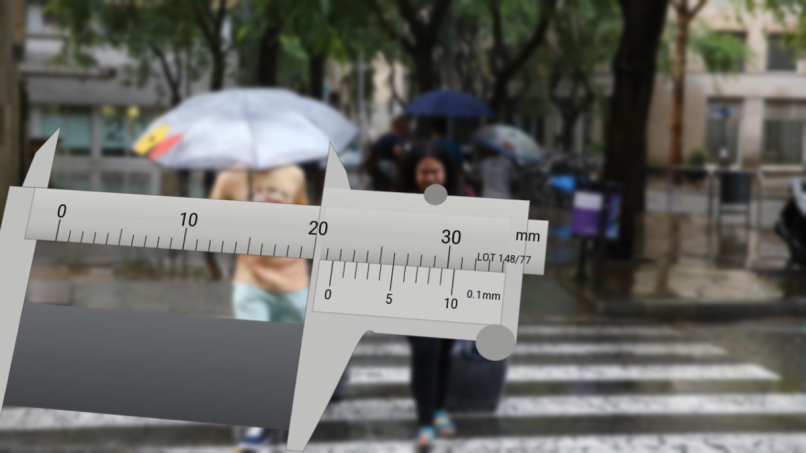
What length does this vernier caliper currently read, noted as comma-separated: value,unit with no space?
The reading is 21.5,mm
